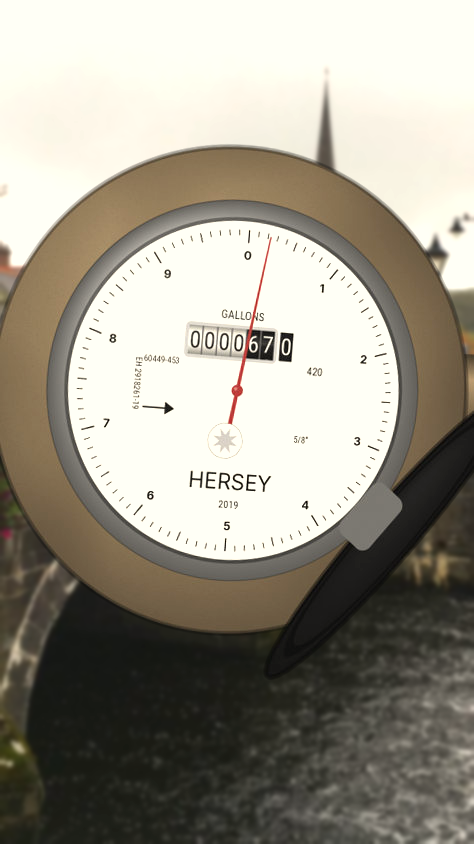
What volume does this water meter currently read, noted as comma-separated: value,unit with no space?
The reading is 670.2,gal
